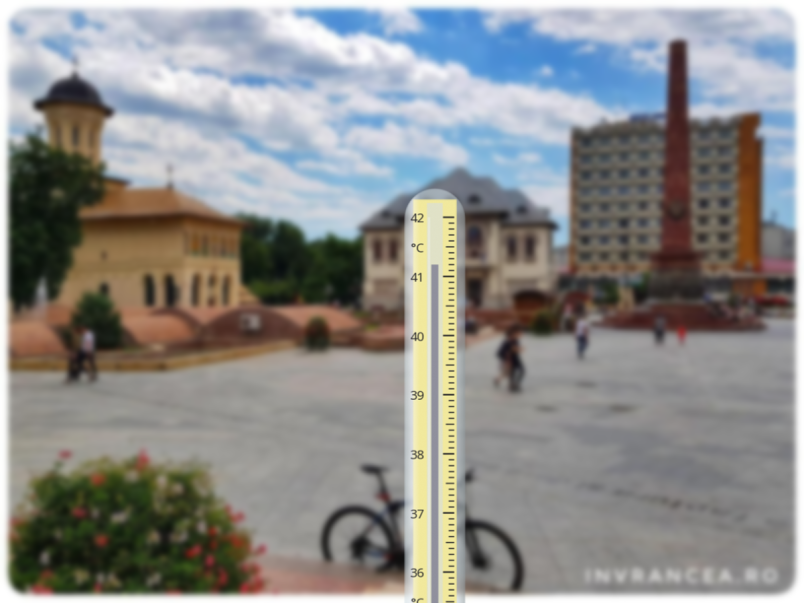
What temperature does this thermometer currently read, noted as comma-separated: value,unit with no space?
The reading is 41.2,°C
